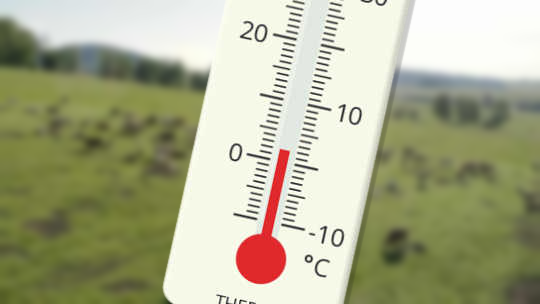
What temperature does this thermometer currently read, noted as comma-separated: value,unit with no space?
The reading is 2,°C
